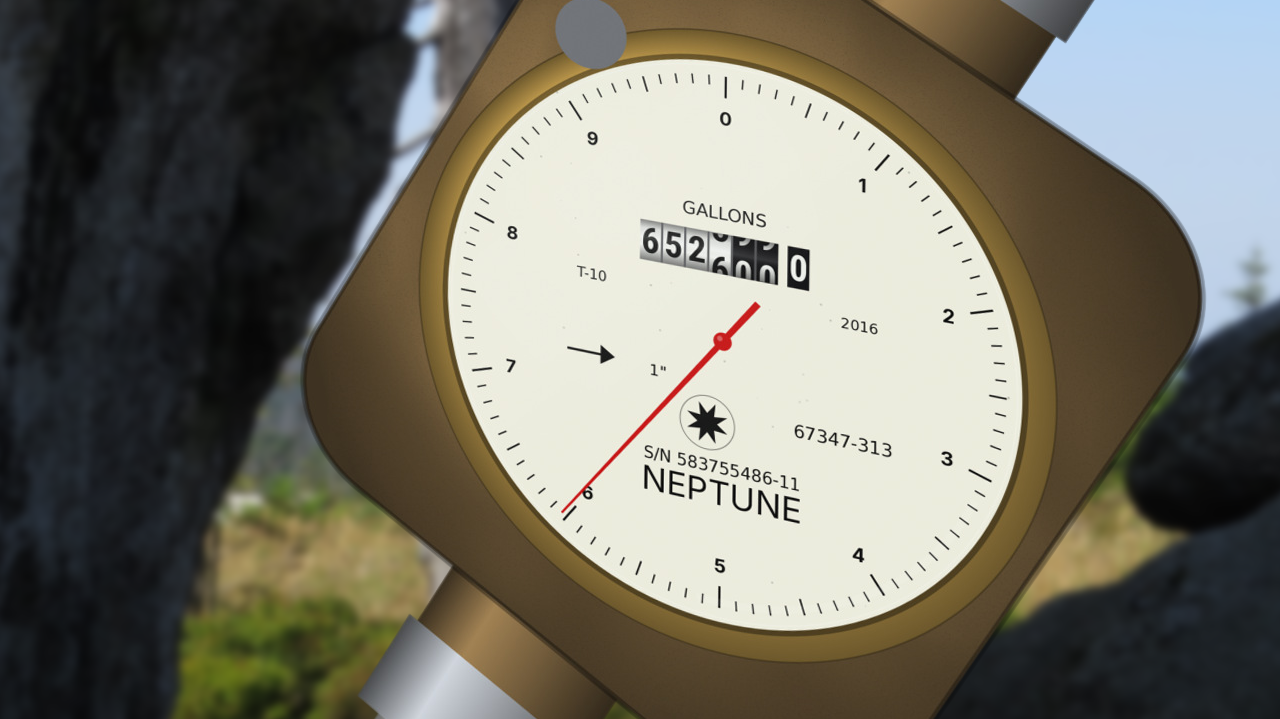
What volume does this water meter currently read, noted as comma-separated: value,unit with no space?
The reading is 6525996.0,gal
